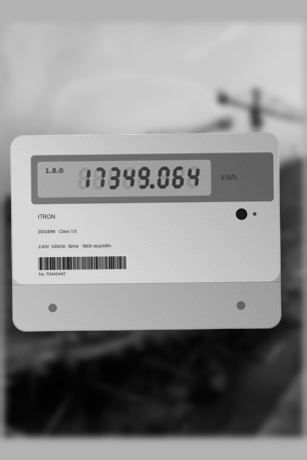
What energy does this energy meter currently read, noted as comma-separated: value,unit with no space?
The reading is 17349.064,kWh
